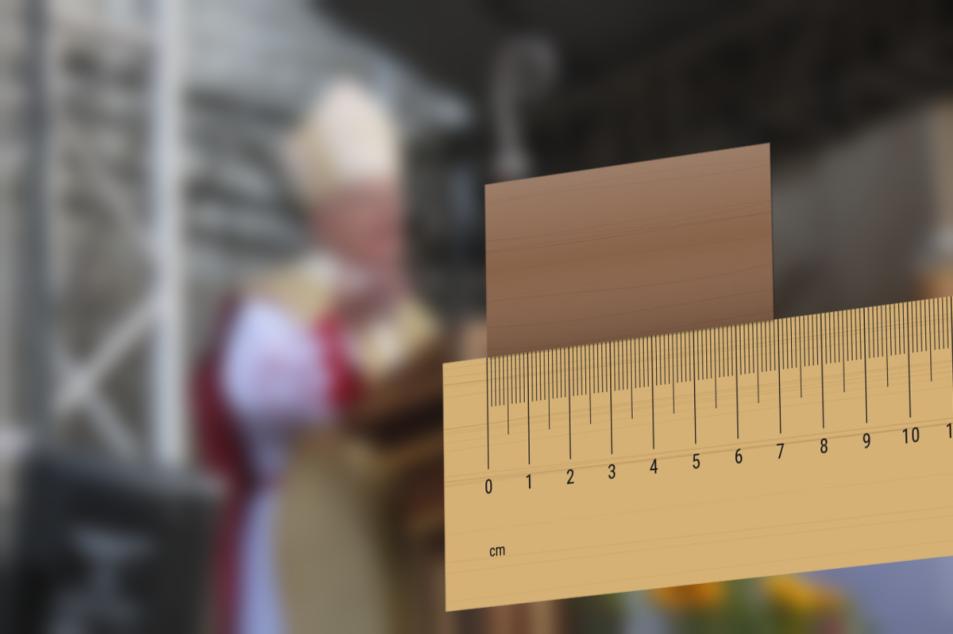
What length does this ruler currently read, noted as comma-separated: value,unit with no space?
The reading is 6.9,cm
